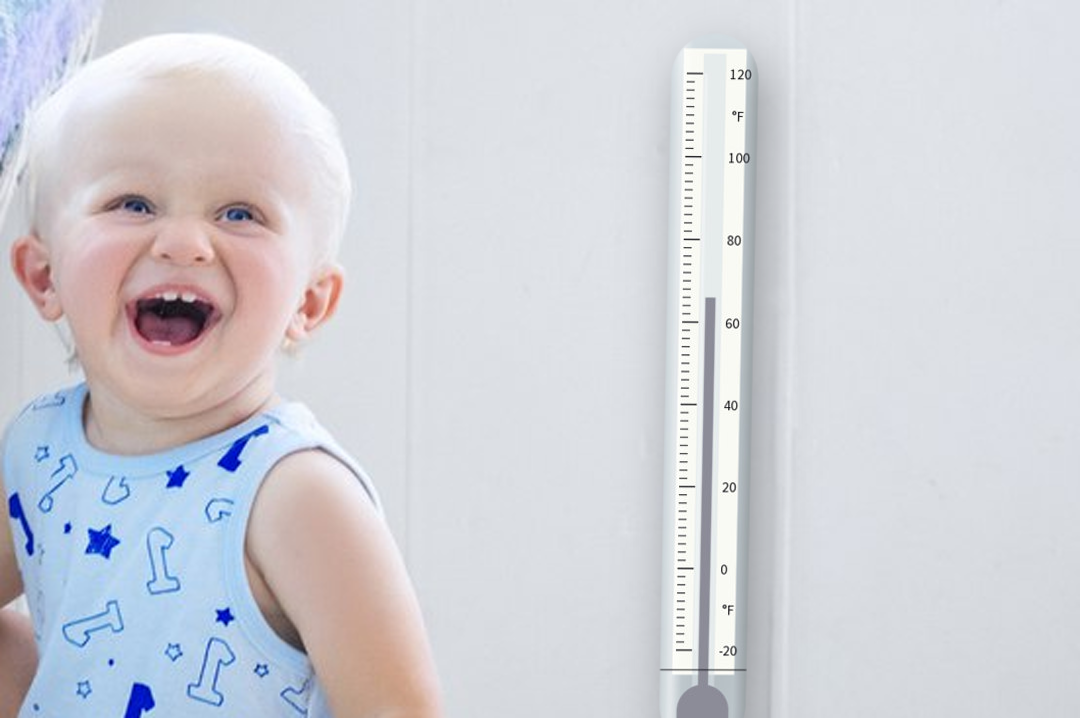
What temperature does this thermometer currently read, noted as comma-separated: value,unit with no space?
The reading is 66,°F
